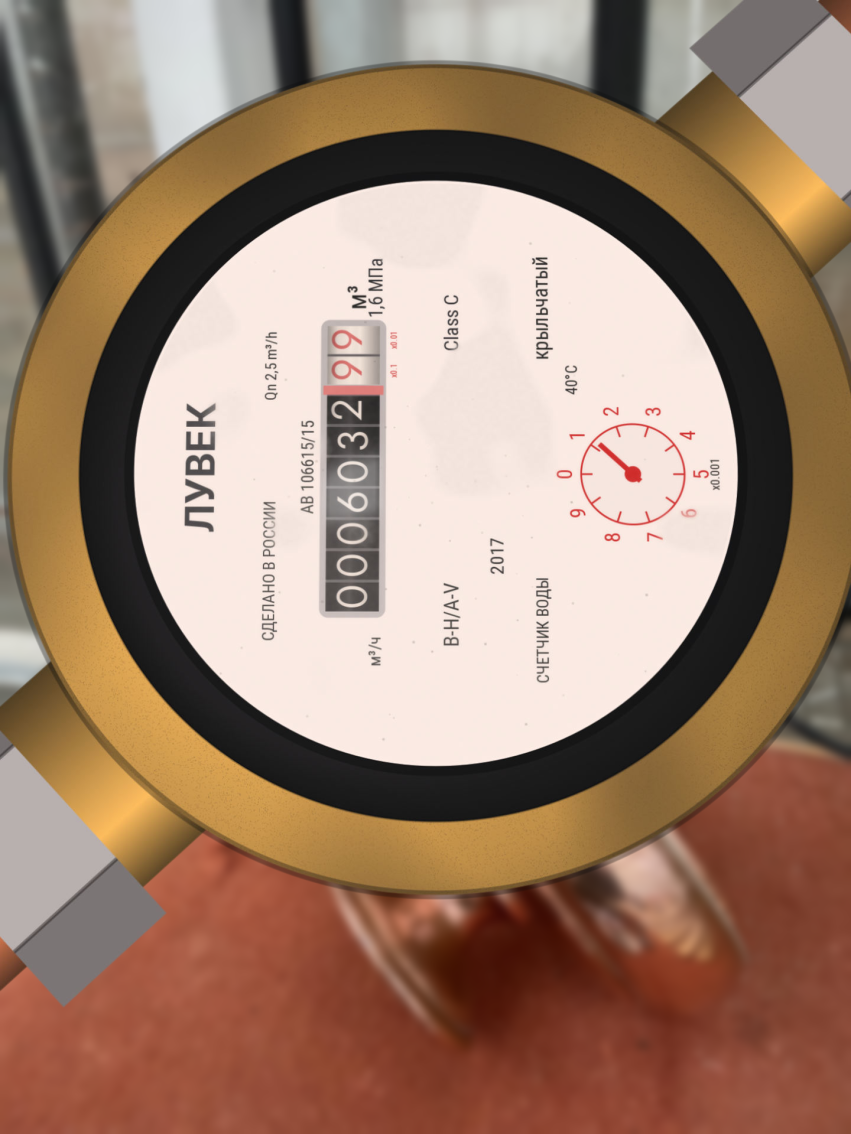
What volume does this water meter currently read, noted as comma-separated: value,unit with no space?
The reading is 6032.991,m³
